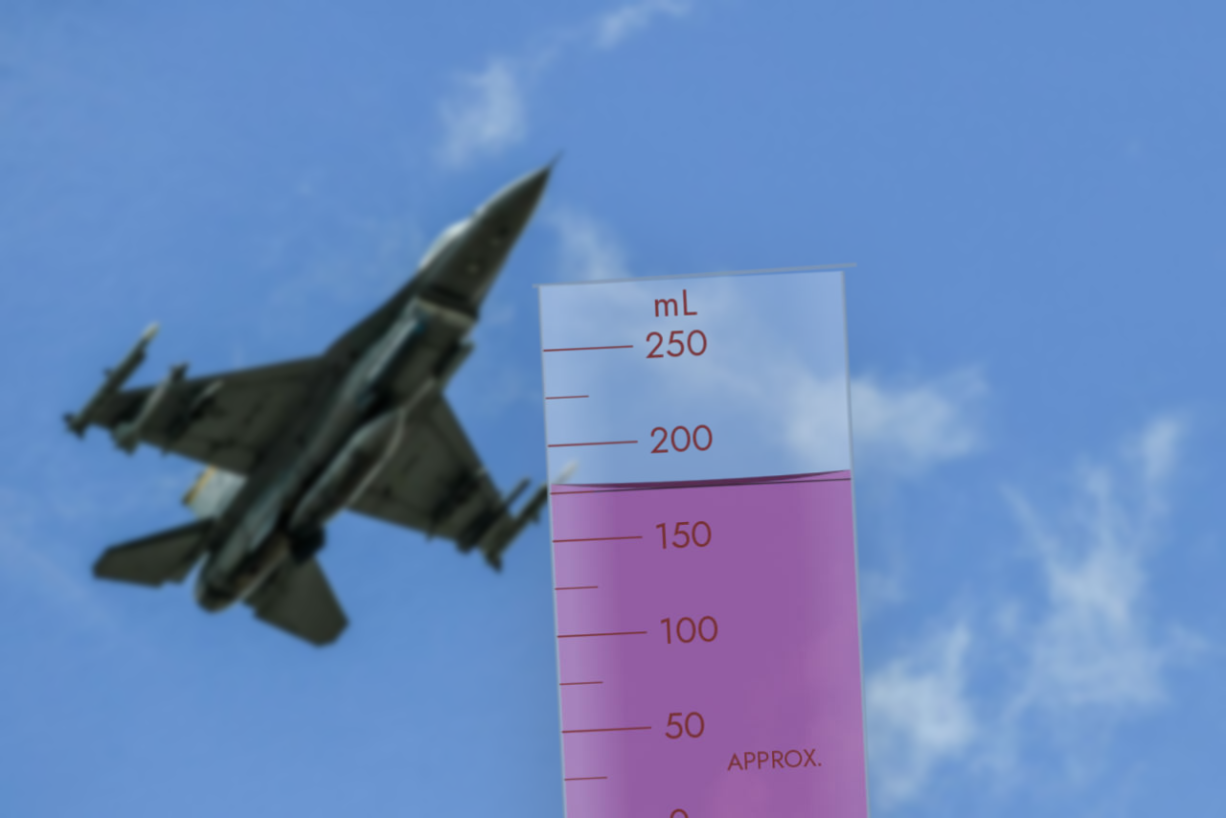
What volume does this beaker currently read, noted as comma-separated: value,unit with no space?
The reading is 175,mL
